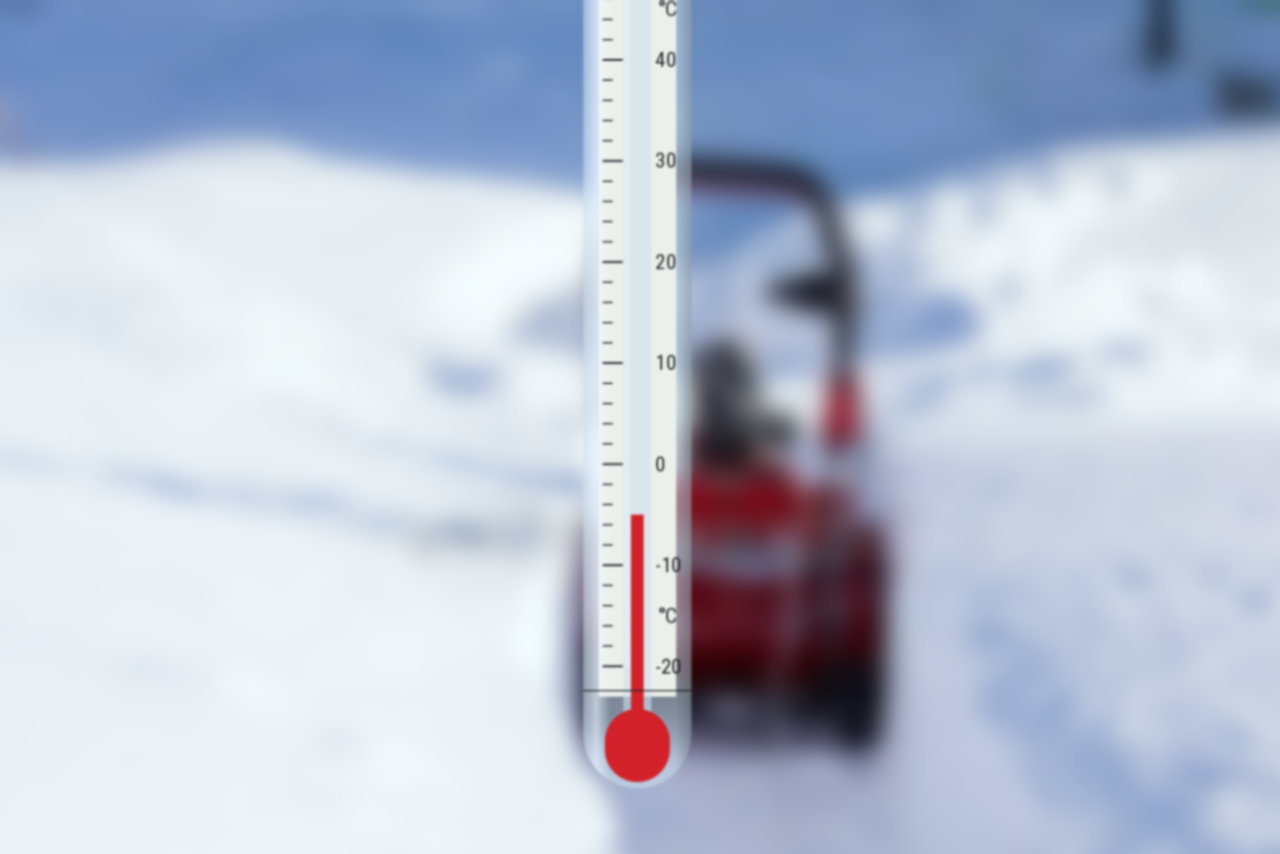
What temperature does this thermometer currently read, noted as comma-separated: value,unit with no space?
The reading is -5,°C
